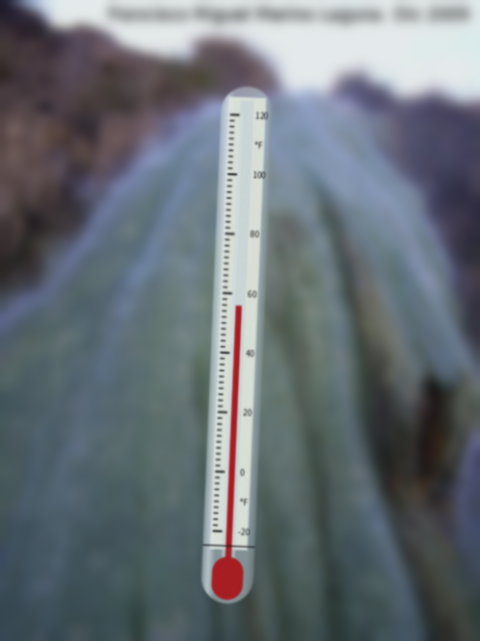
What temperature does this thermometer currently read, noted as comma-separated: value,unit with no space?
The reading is 56,°F
